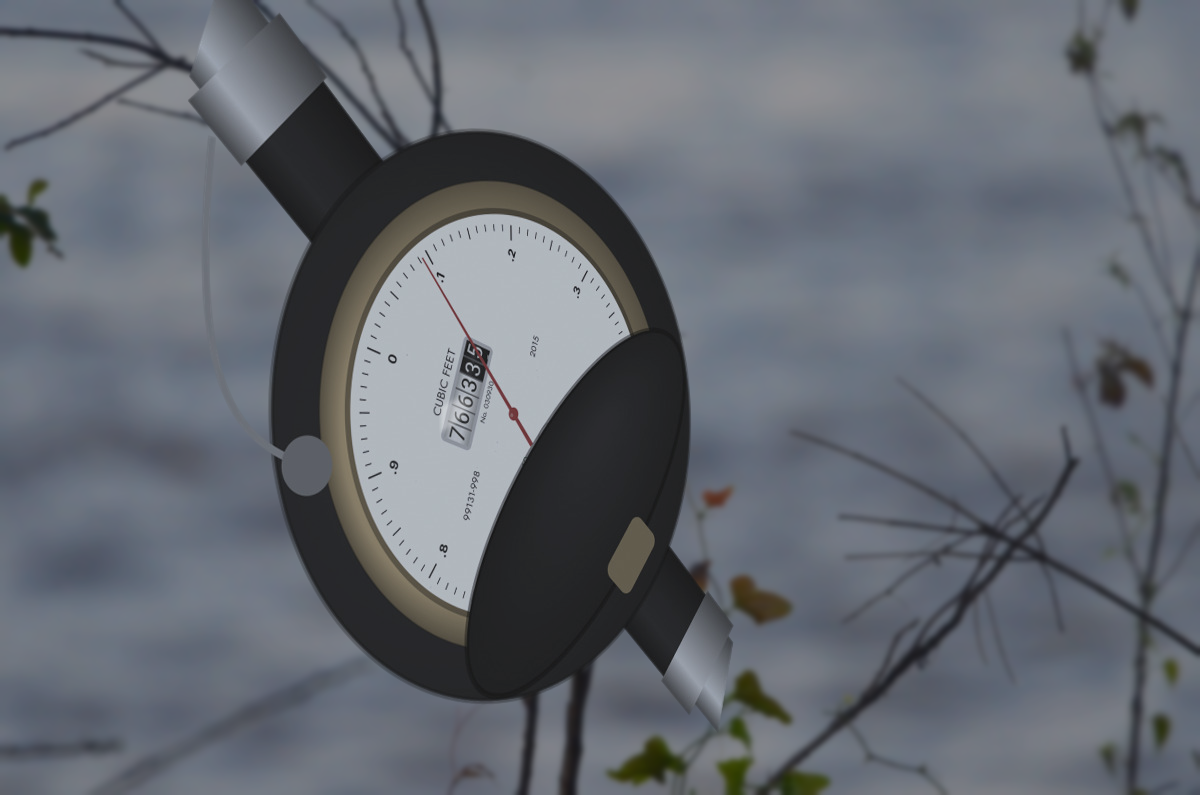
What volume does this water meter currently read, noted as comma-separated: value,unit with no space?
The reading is 766335.09,ft³
